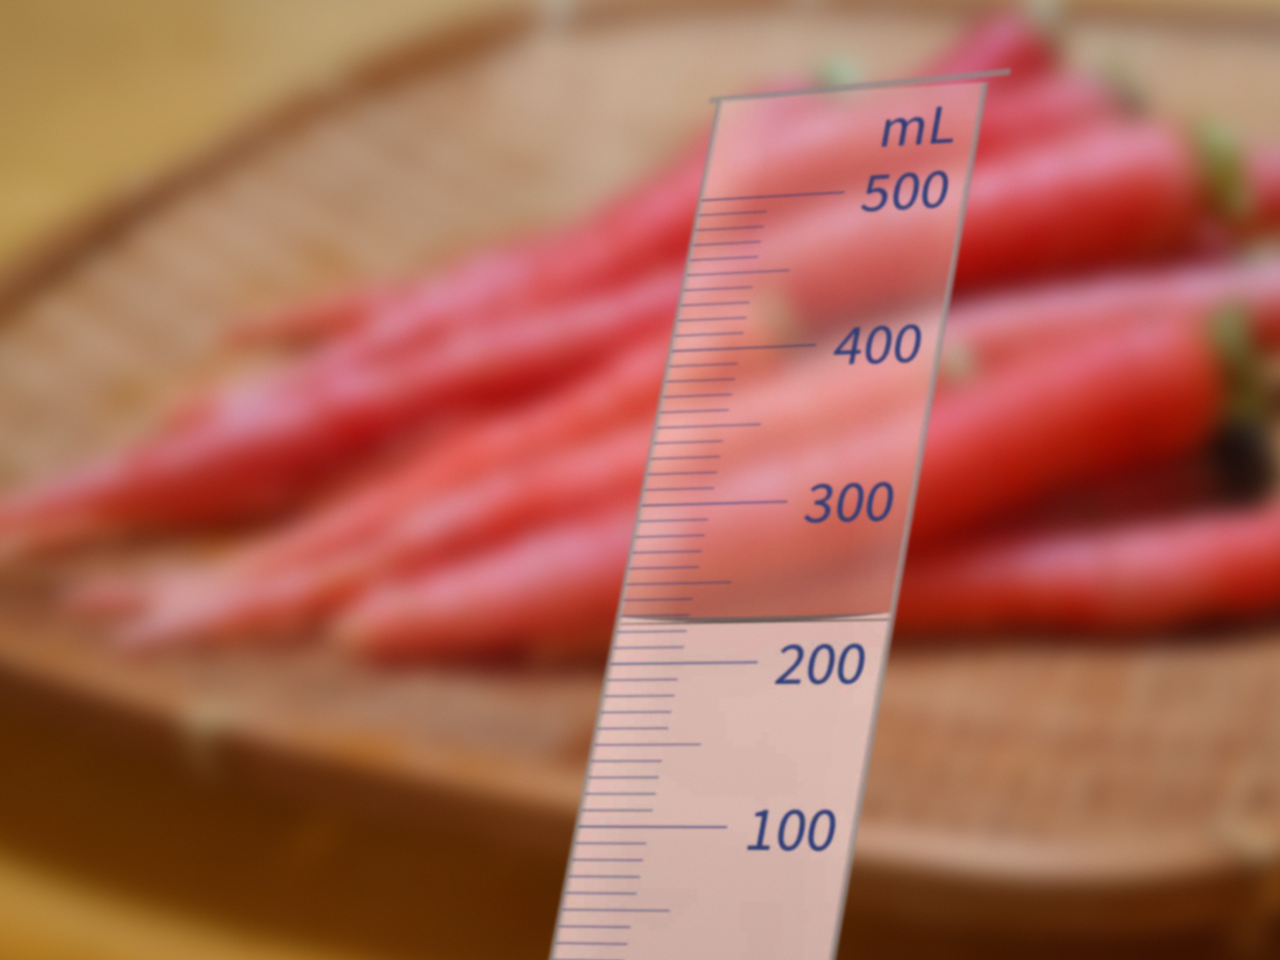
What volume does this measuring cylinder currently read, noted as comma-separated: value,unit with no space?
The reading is 225,mL
